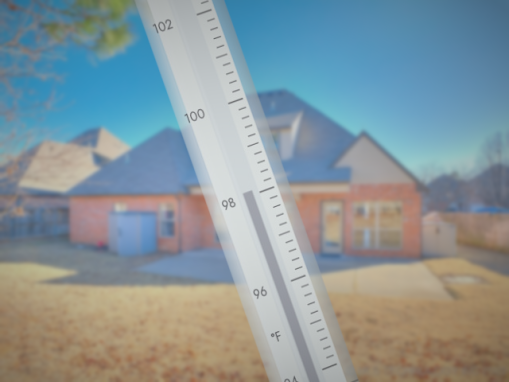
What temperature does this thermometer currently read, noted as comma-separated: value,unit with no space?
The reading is 98.1,°F
